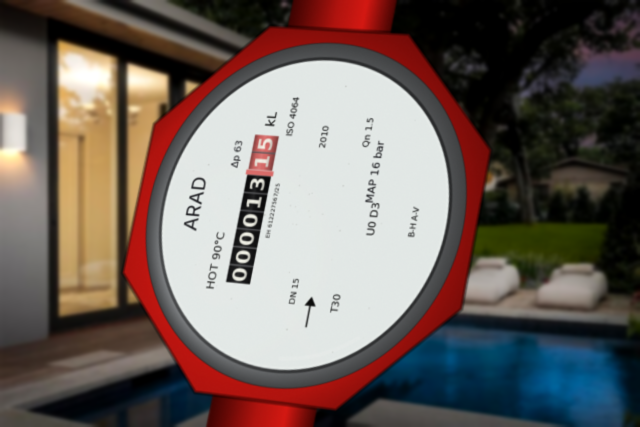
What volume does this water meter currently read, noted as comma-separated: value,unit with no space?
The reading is 13.15,kL
